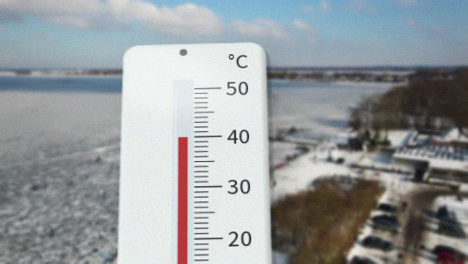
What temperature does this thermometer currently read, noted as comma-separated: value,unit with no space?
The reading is 40,°C
